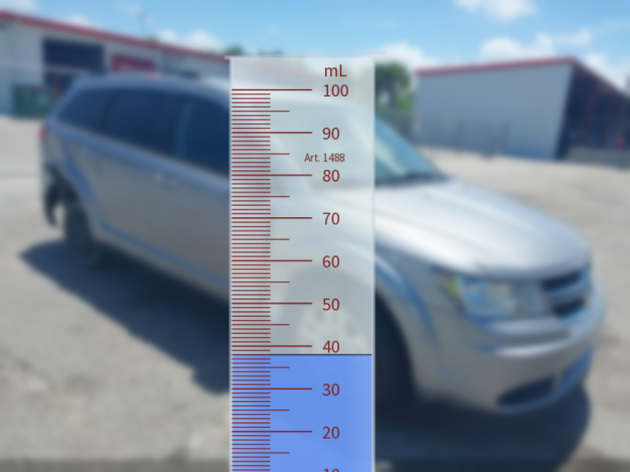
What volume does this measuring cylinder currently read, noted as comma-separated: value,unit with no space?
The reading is 38,mL
